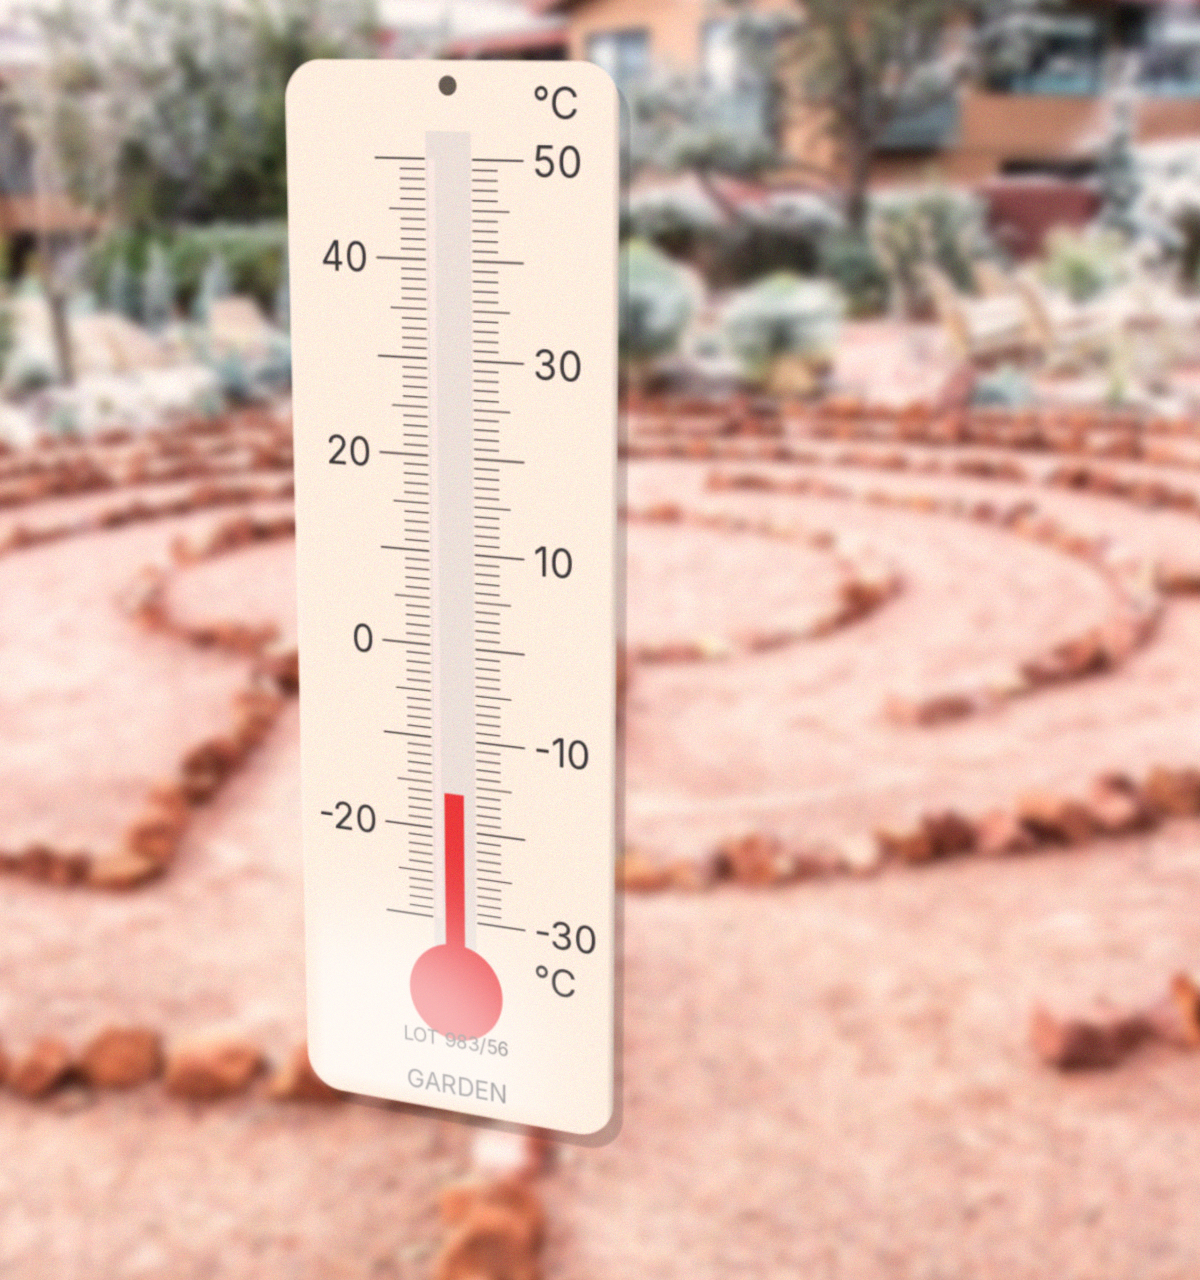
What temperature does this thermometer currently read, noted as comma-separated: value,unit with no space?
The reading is -16,°C
